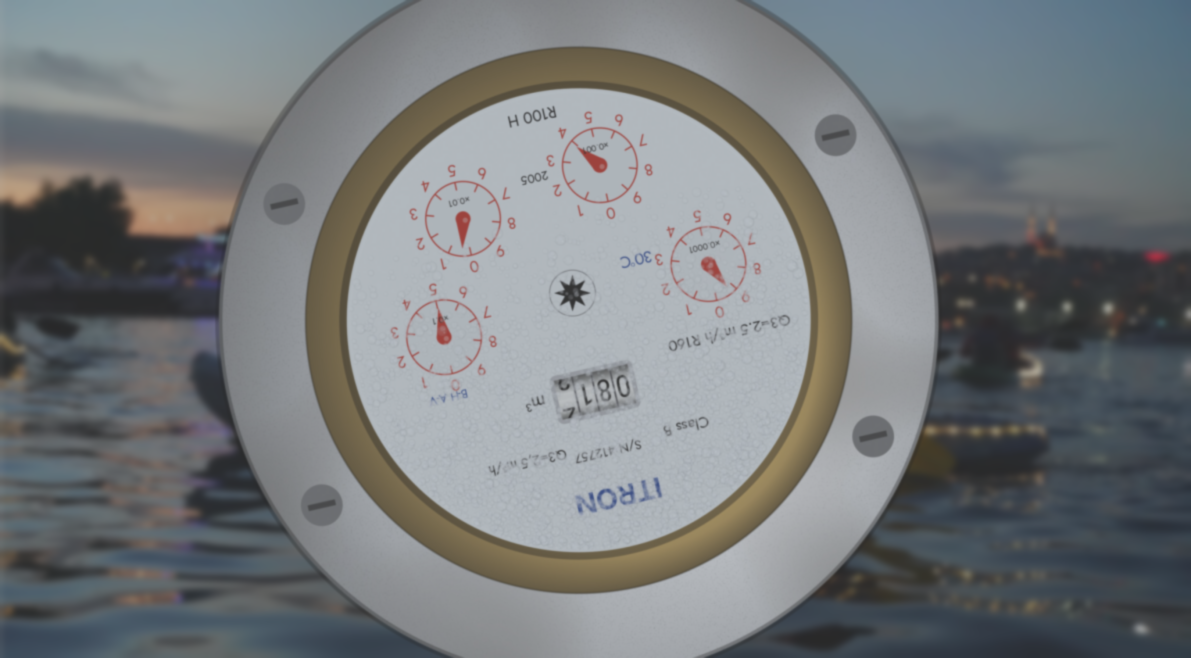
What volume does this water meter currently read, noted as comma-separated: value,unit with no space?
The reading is 812.5039,m³
